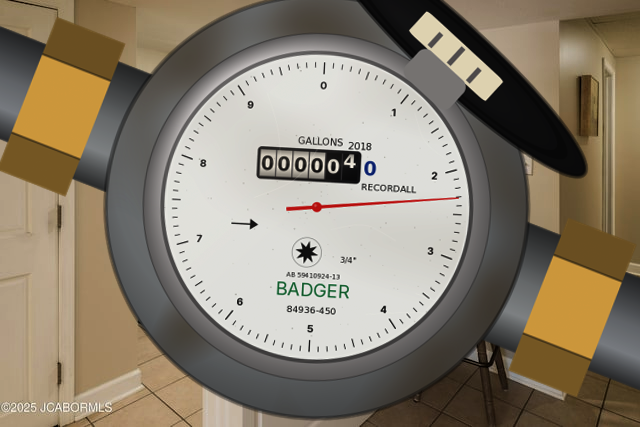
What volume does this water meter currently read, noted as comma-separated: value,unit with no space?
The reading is 42.3,gal
